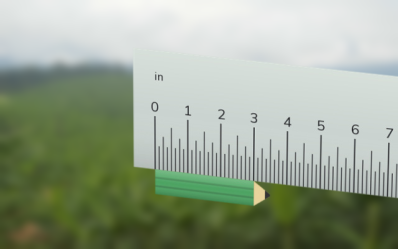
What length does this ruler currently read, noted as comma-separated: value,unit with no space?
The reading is 3.5,in
